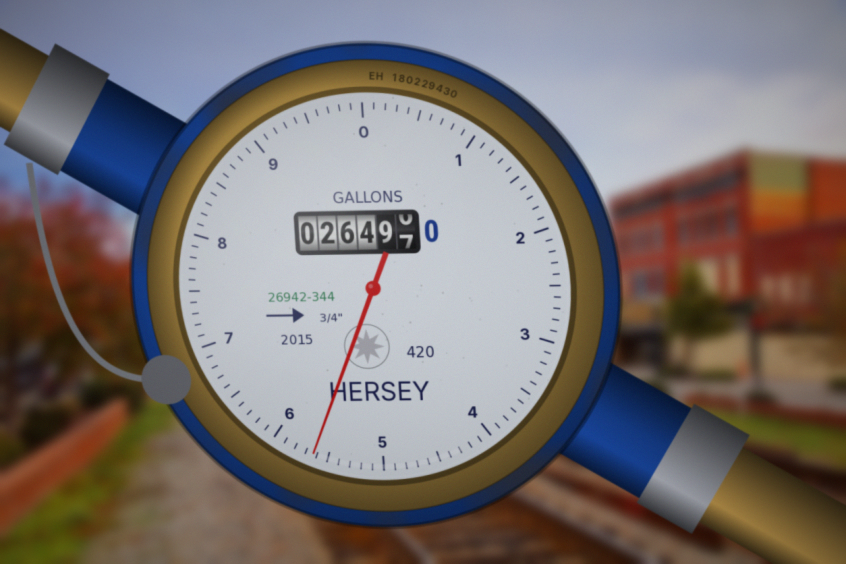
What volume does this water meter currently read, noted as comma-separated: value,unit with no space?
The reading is 264965.6,gal
